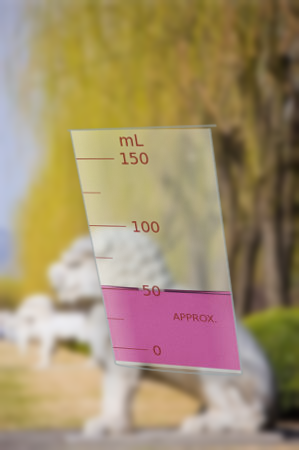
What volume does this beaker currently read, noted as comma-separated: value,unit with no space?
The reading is 50,mL
